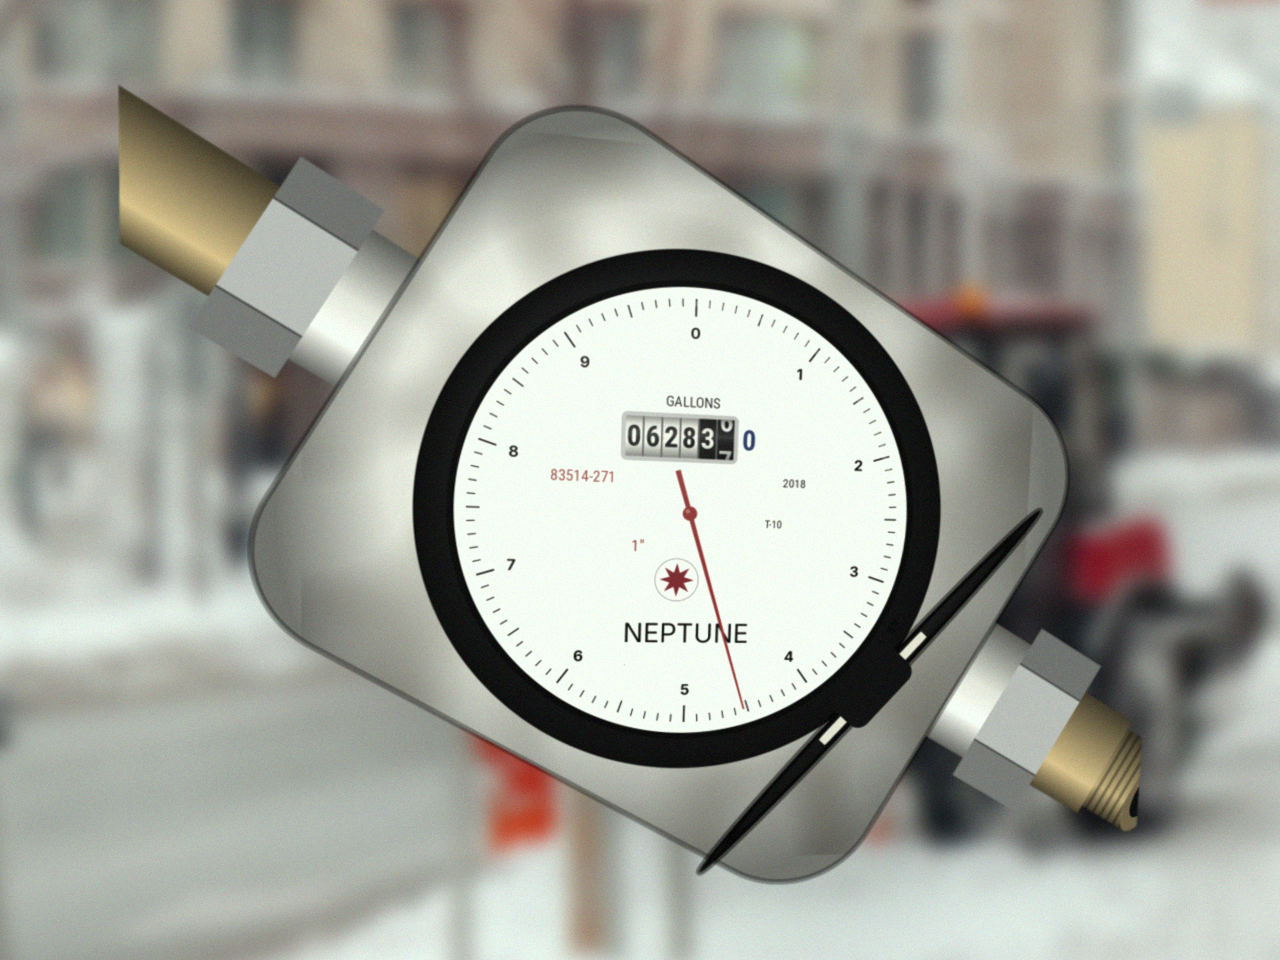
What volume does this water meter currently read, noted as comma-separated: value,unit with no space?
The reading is 628364.5,gal
